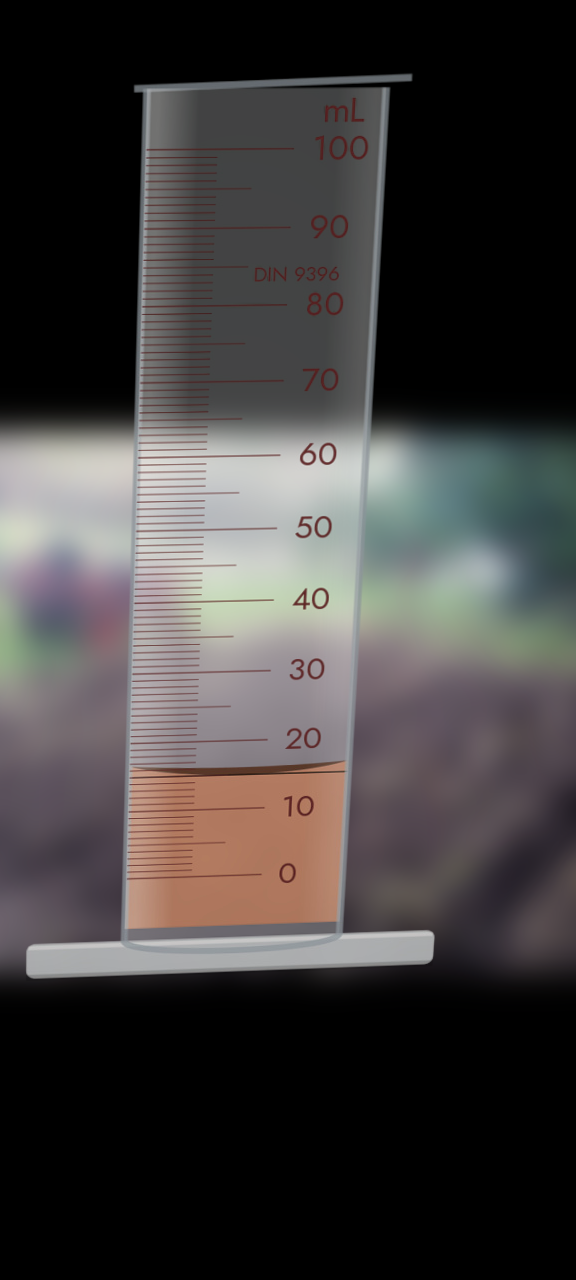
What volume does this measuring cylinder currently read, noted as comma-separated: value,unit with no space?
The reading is 15,mL
